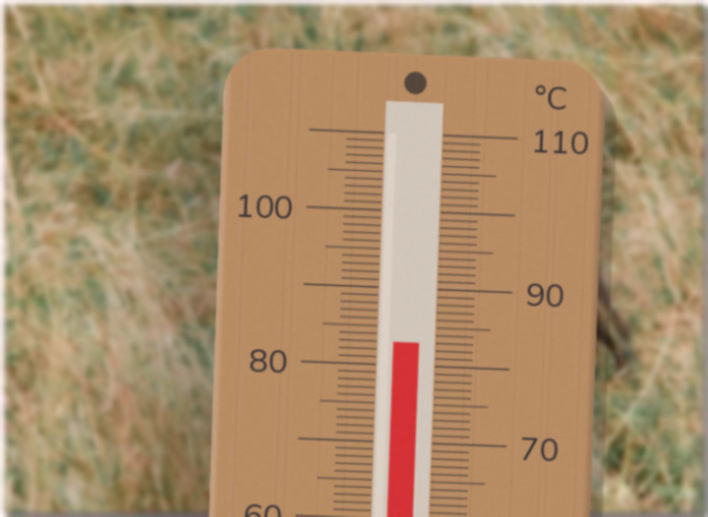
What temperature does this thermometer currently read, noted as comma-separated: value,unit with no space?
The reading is 83,°C
